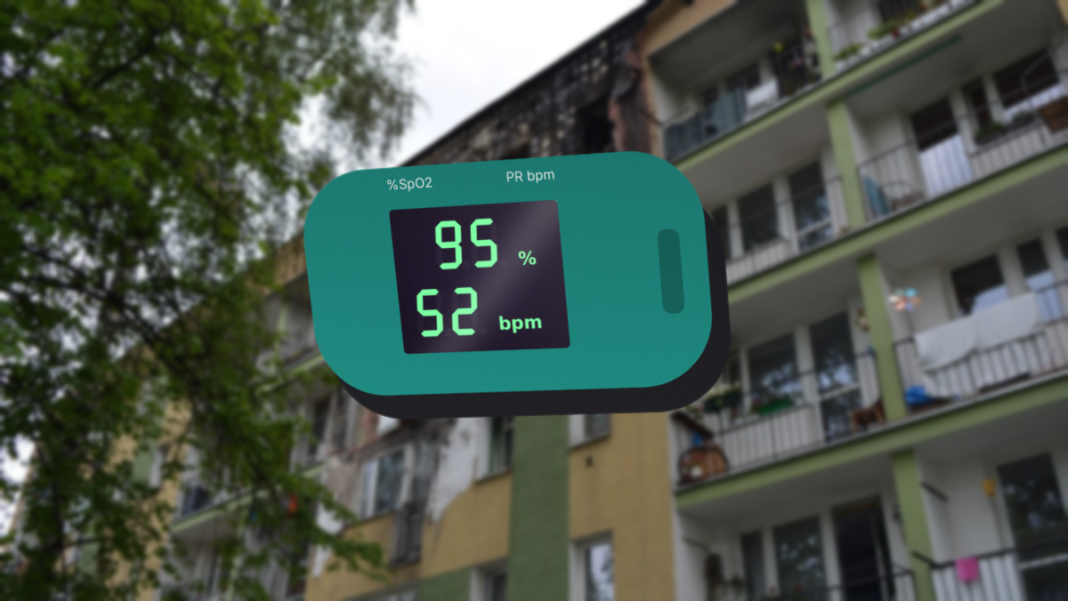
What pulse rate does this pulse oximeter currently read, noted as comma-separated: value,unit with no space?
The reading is 52,bpm
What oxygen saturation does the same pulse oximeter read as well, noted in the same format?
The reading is 95,%
